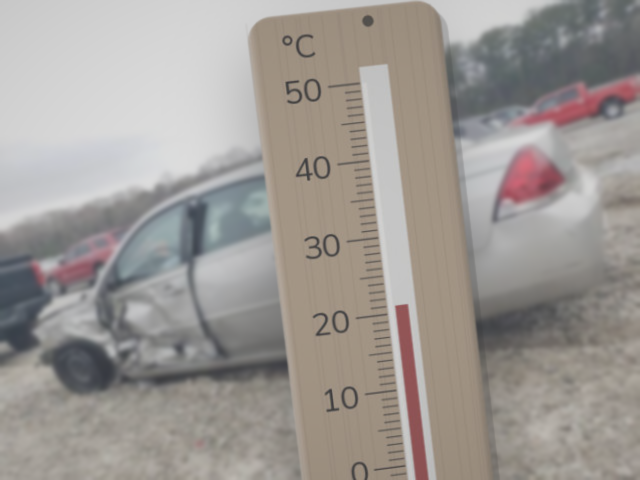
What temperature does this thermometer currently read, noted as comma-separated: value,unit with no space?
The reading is 21,°C
